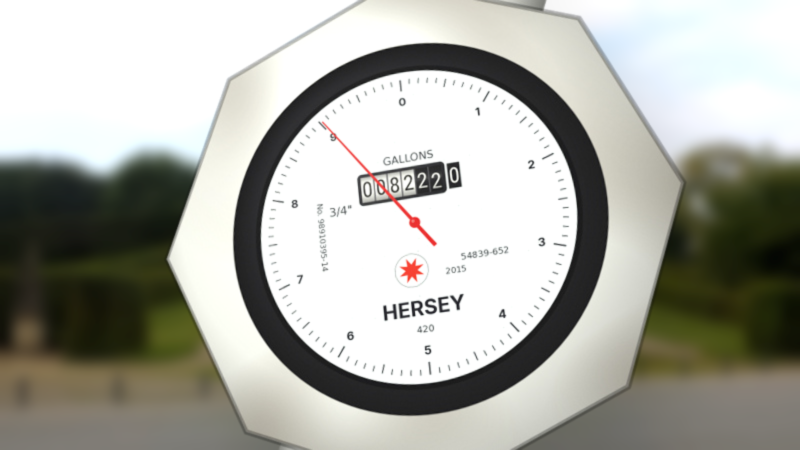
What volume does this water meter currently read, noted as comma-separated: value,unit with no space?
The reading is 82219.0,gal
